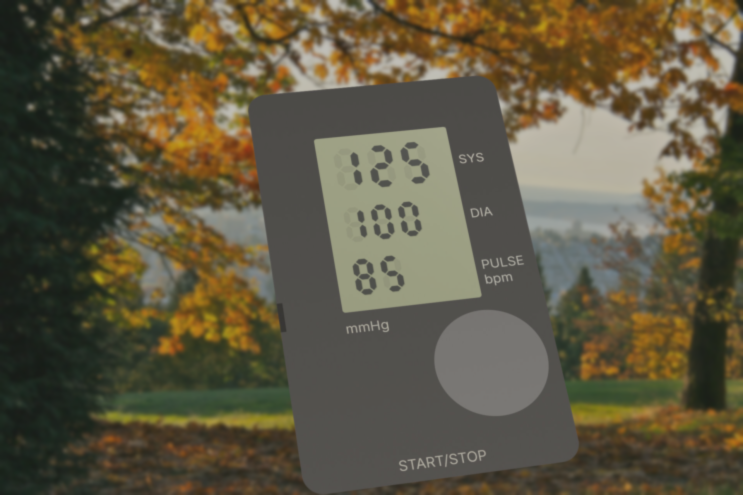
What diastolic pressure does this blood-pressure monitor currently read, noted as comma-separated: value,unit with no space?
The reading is 100,mmHg
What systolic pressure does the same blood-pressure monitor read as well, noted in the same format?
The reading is 125,mmHg
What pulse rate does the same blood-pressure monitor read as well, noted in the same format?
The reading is 85,bpm
